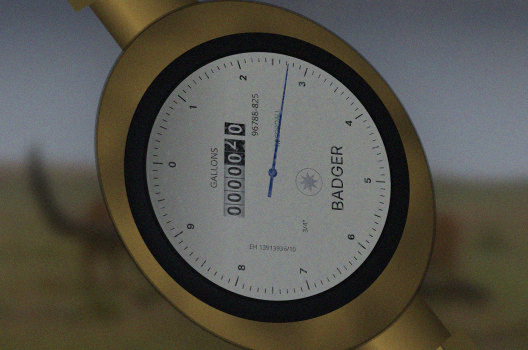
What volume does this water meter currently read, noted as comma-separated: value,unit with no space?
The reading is 22.7,gal
